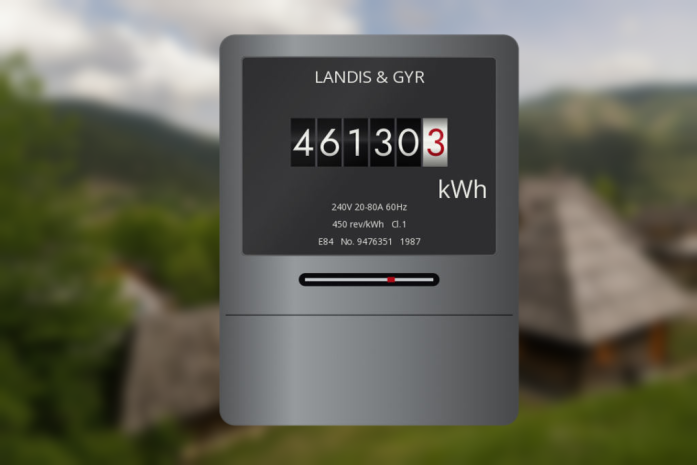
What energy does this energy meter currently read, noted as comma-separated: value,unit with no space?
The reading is 46130.3,kWh
